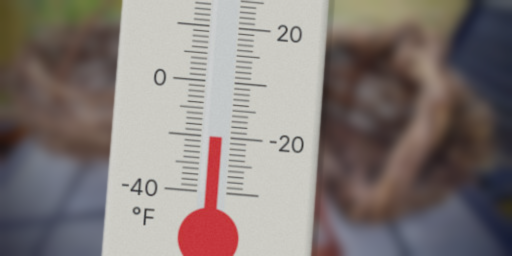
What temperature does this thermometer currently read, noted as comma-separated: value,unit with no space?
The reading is -20,°F
